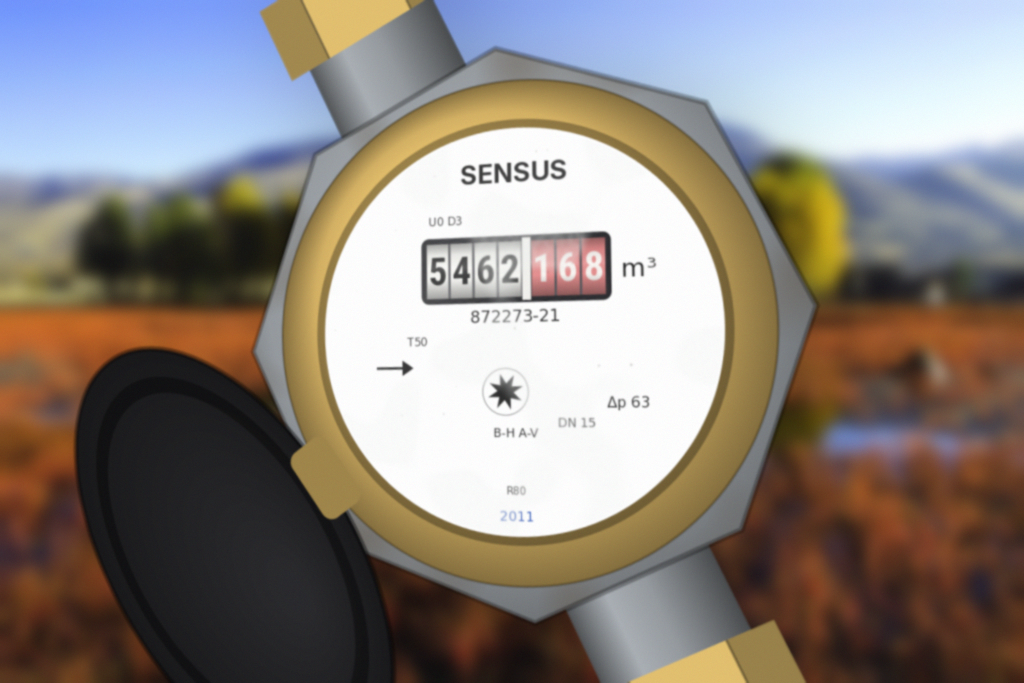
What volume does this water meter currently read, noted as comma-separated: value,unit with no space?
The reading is 5462.168,m³
